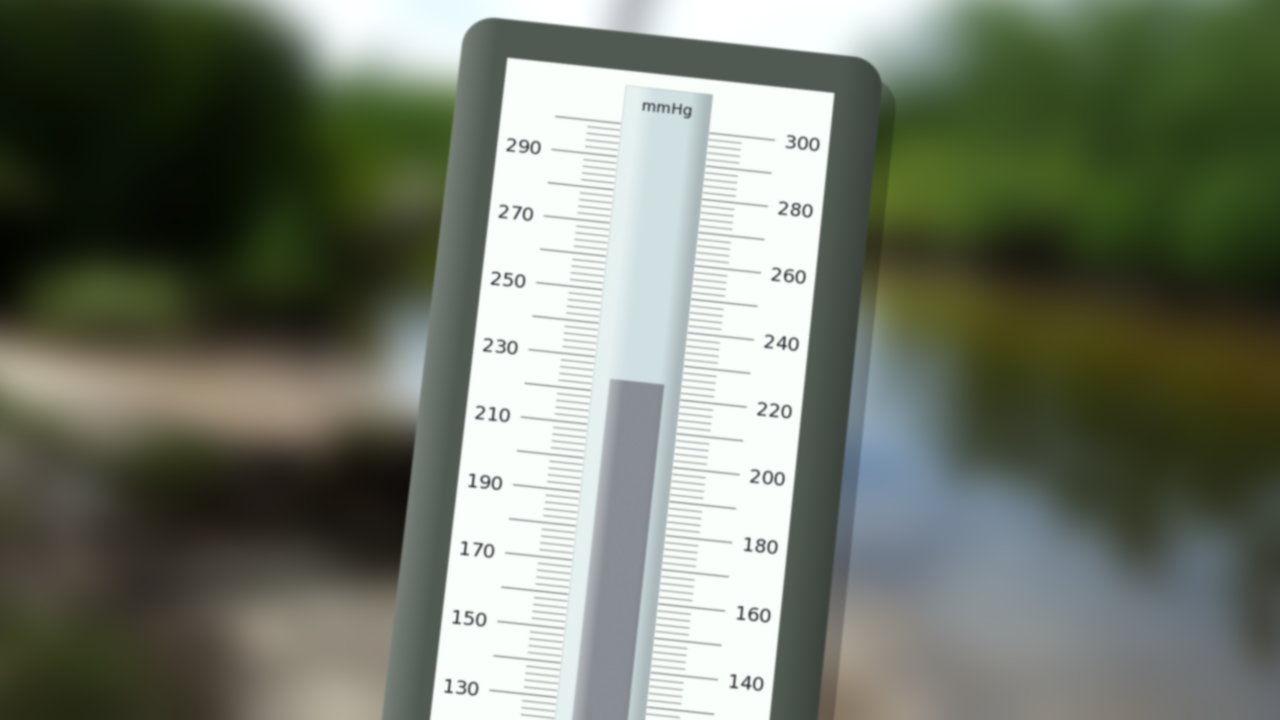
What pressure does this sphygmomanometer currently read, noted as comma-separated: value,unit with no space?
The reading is 224,mmHg
